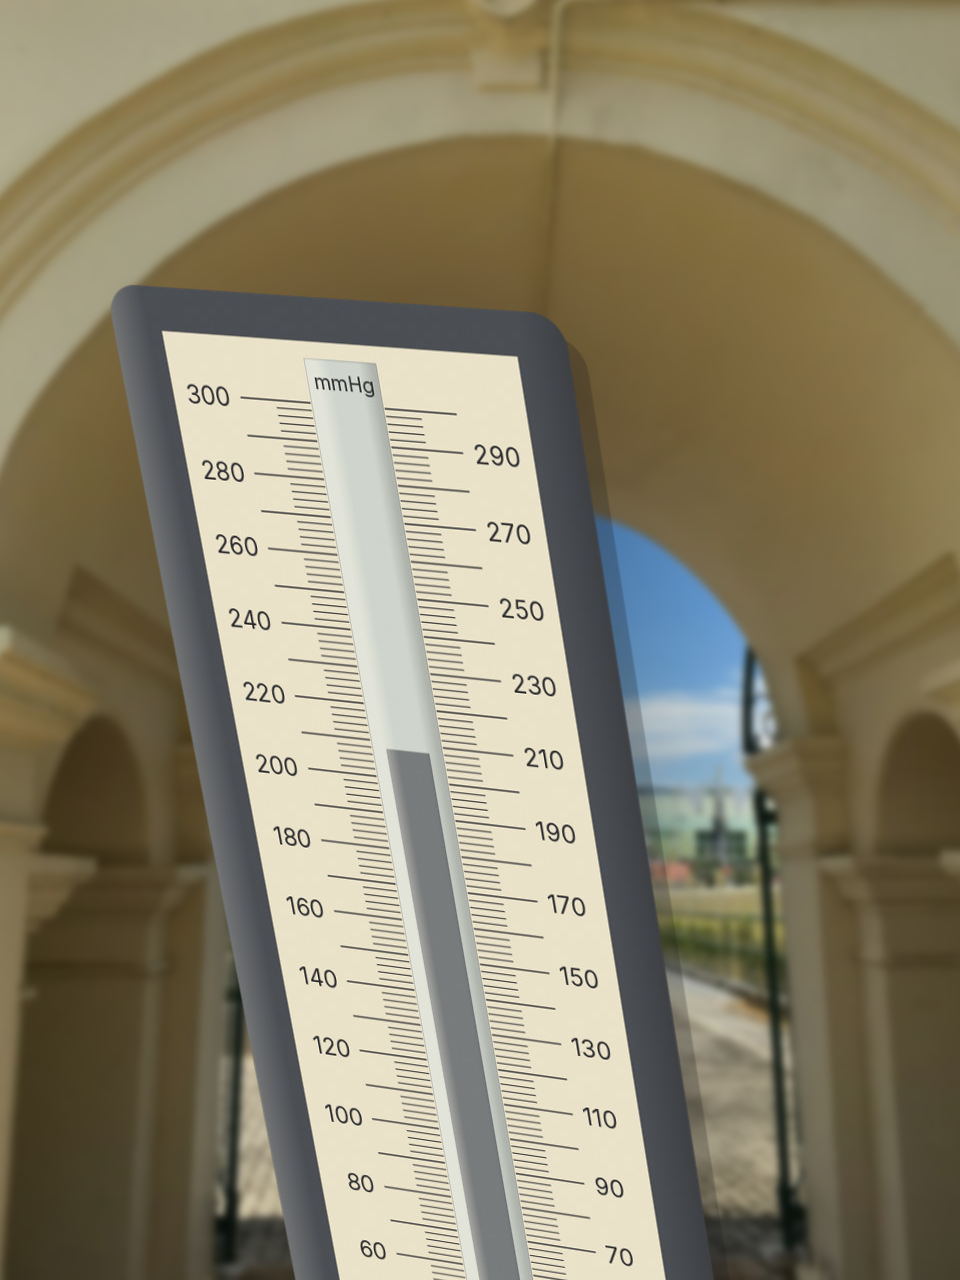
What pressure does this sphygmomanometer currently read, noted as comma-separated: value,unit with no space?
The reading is 208,mmHg
